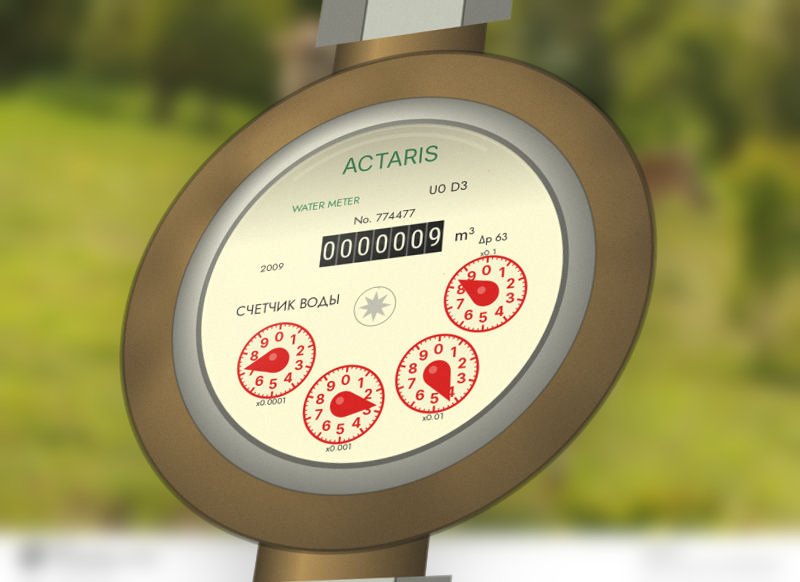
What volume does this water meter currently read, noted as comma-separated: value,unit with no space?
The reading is 9.8427,m³
